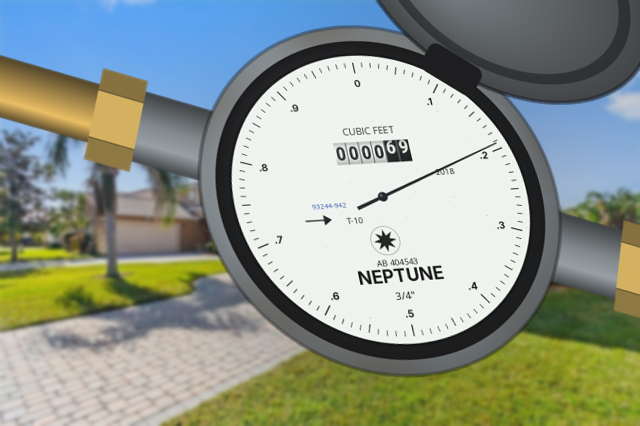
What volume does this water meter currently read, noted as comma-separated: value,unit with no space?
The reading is 69.19,ft³
